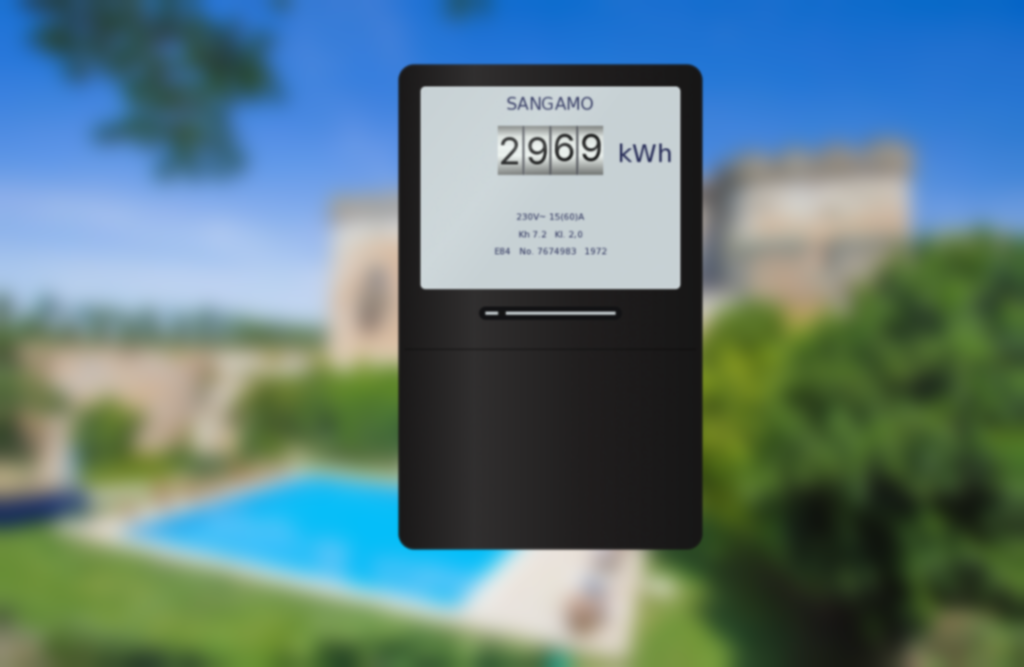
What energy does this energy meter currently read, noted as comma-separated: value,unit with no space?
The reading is 2969,kWh
